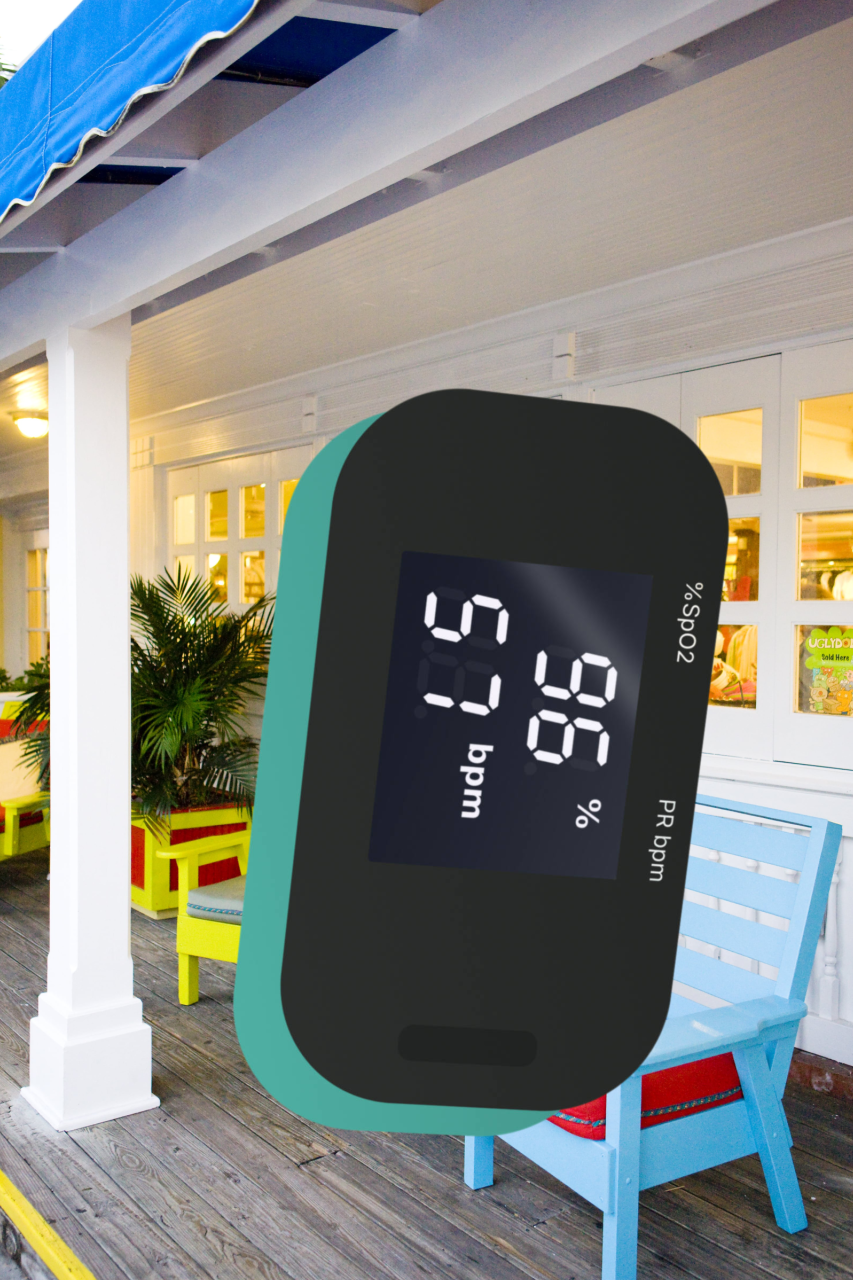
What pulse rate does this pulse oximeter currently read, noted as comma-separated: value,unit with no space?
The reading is 57,bpm
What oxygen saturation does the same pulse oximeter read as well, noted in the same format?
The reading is 96,%
